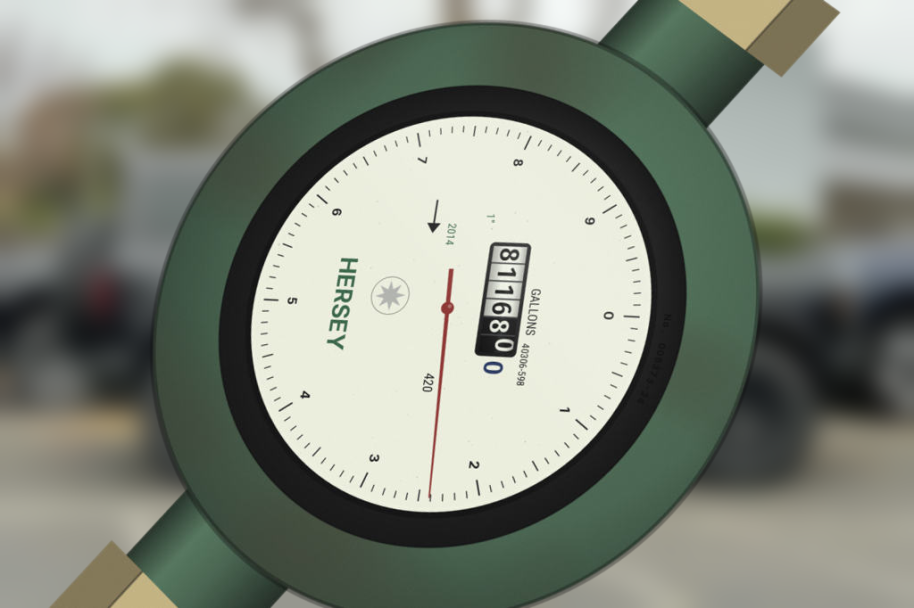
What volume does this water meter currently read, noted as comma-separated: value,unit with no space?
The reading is 8116802.4,gal
